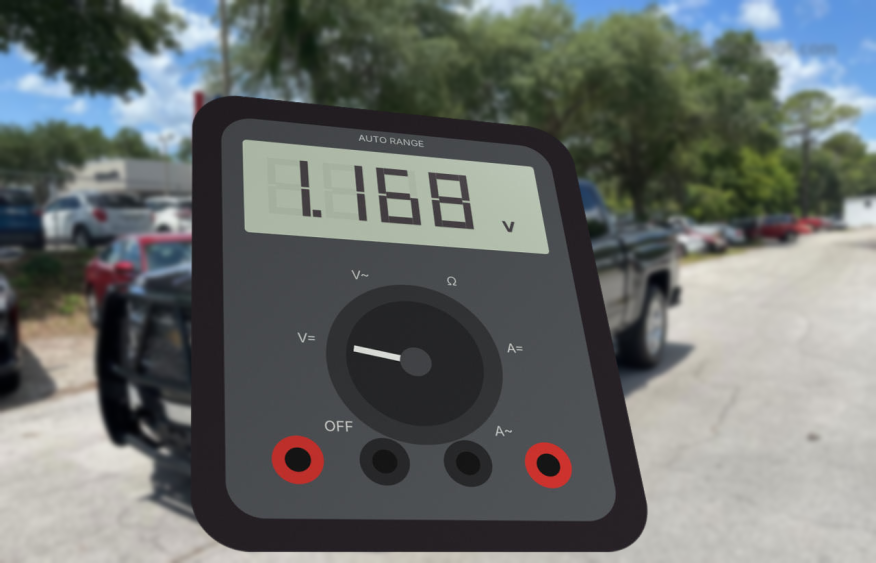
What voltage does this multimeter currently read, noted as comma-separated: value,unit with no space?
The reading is 1.168,V
